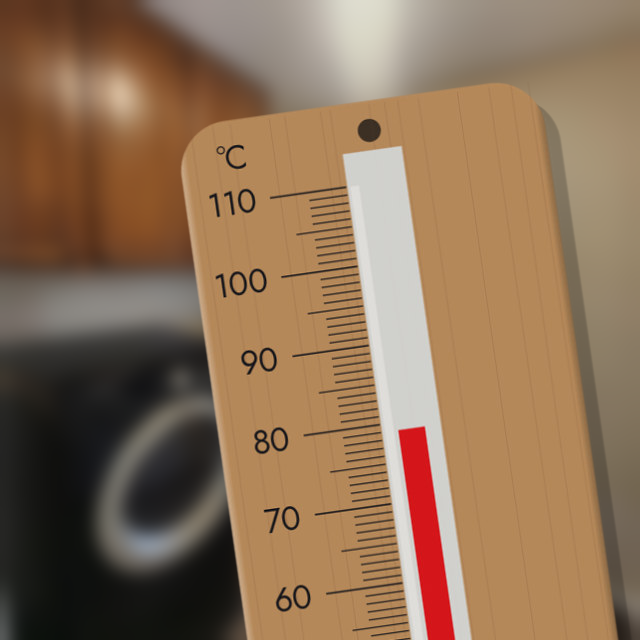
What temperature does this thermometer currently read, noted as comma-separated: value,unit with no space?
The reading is 79,°C
